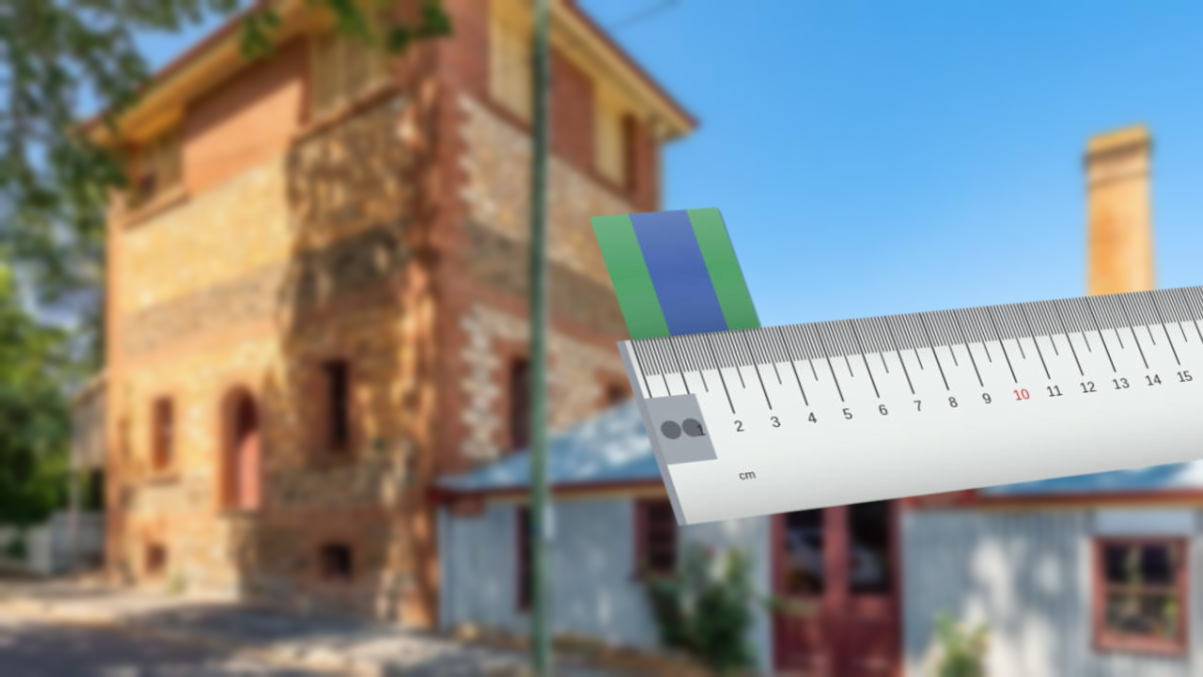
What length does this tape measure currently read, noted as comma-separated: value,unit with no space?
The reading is 3.5,cm
